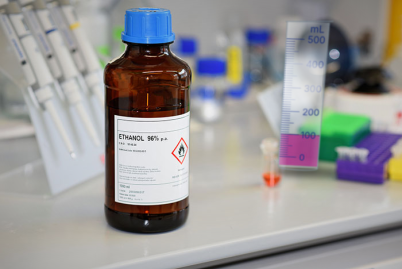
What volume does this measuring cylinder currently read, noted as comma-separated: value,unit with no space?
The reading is 100,mL
